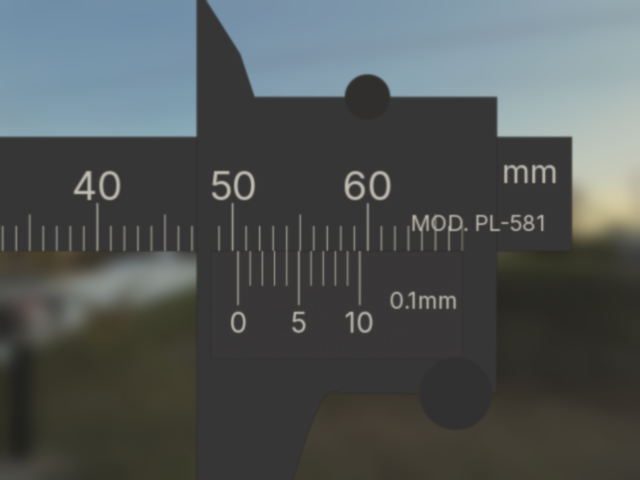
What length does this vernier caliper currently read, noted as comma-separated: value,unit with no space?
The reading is 50.4,mm
